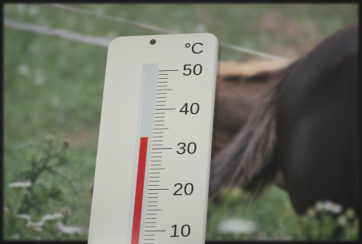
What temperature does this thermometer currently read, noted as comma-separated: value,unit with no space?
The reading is 33,°C
